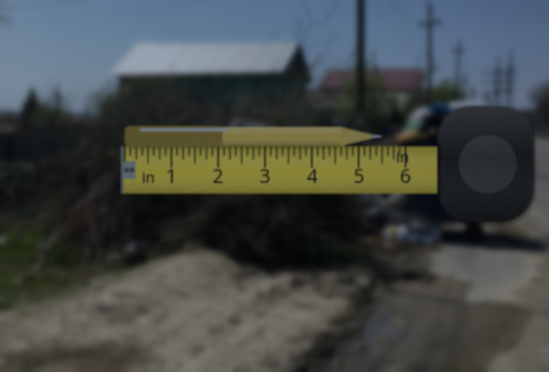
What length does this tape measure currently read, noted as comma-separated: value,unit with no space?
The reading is 5.5,in
